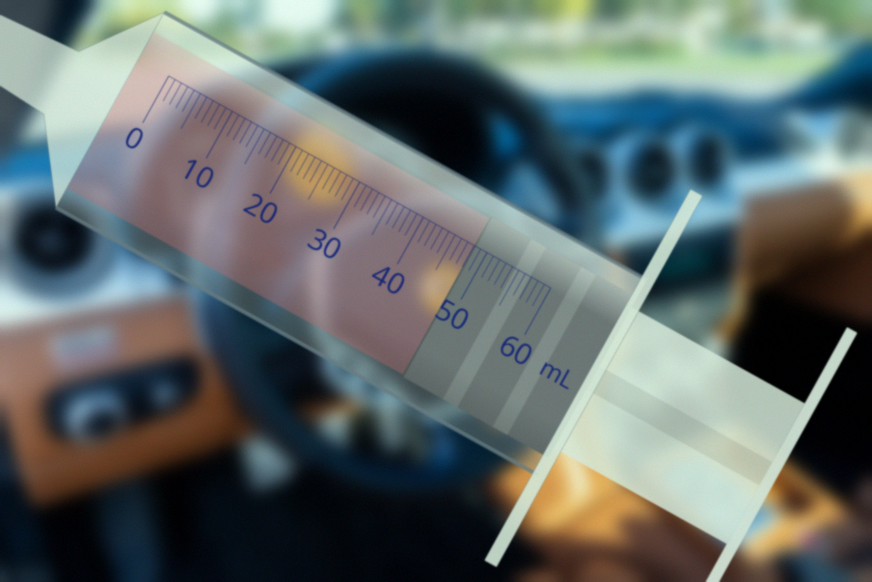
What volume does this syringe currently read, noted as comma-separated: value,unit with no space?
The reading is 48,mL
